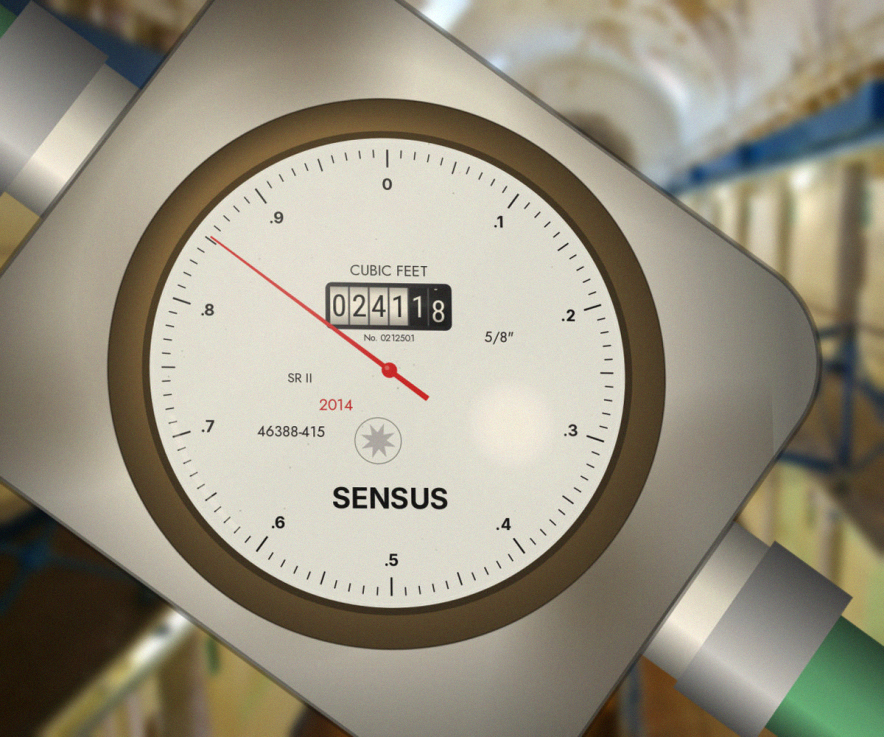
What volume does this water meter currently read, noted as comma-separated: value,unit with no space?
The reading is 24117.85,ft³
